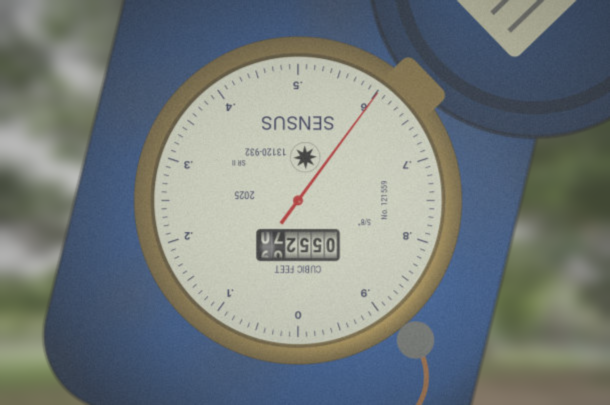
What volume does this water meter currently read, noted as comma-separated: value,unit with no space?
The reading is 55269.60,ft³
